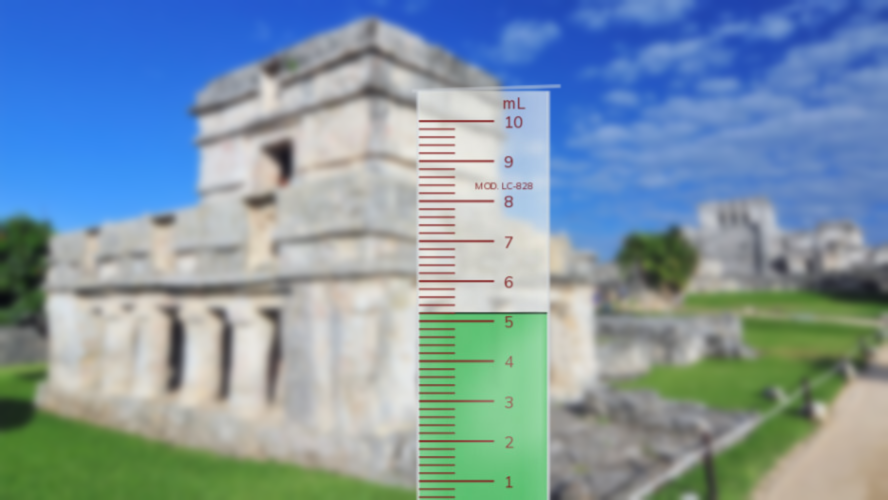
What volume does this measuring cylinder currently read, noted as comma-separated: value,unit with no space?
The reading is 5.2,mL
